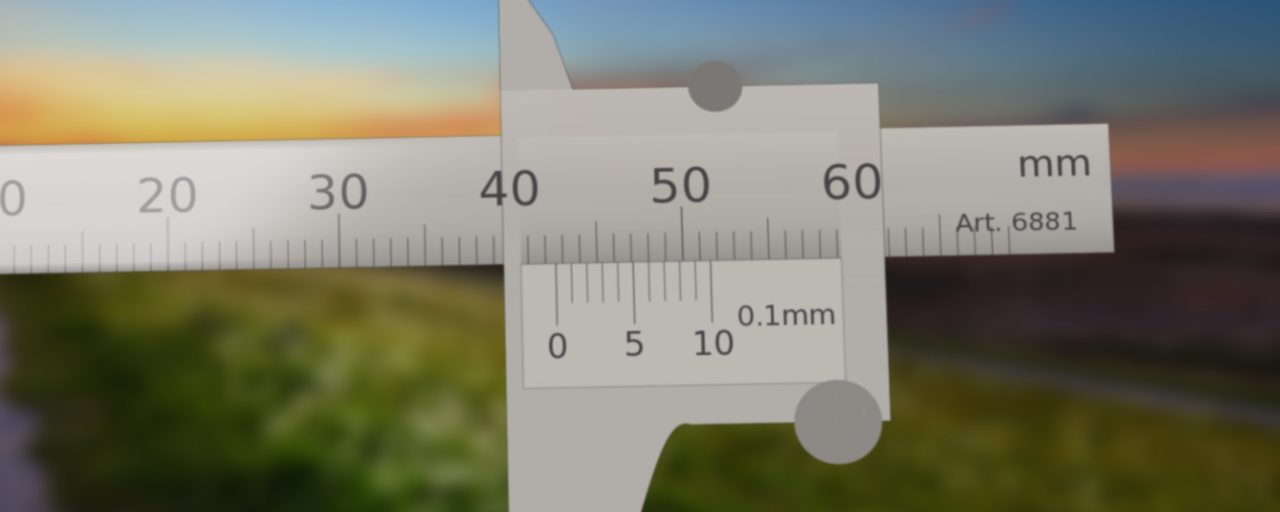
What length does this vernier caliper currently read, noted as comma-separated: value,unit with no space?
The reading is 42.6,mm
